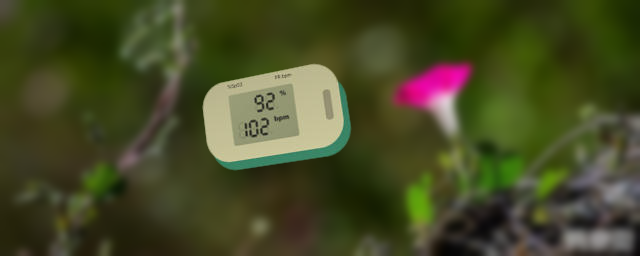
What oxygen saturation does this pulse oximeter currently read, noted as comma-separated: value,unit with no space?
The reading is 92,%
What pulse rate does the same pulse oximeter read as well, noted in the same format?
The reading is 102,bpm
